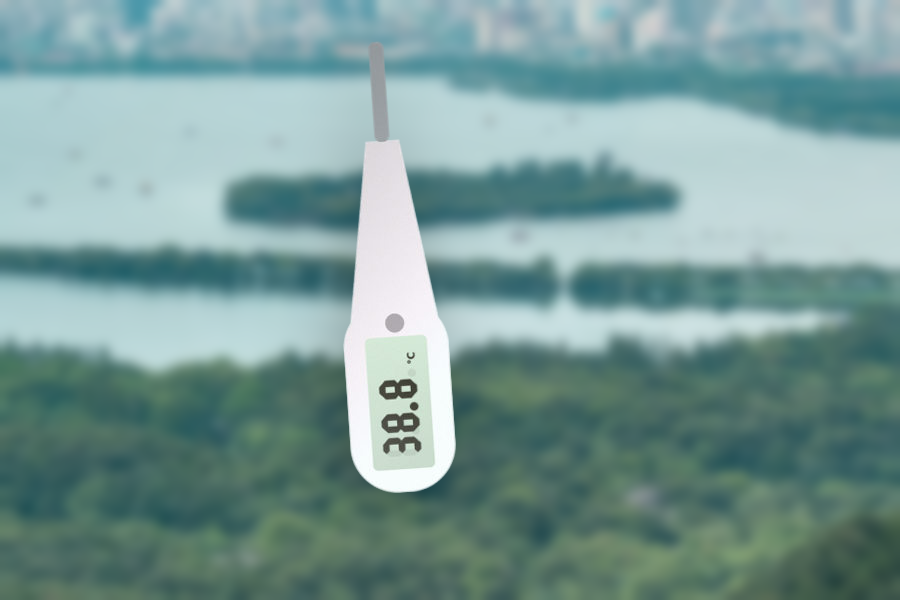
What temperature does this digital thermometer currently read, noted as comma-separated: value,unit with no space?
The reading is 38.8,°C
